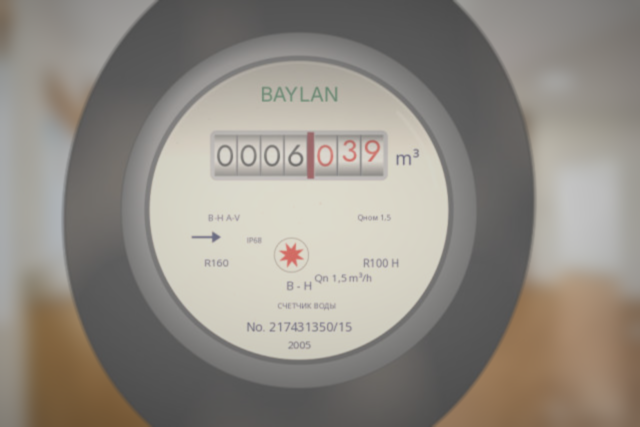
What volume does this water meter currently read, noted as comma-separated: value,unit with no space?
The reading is 6.039,m³
